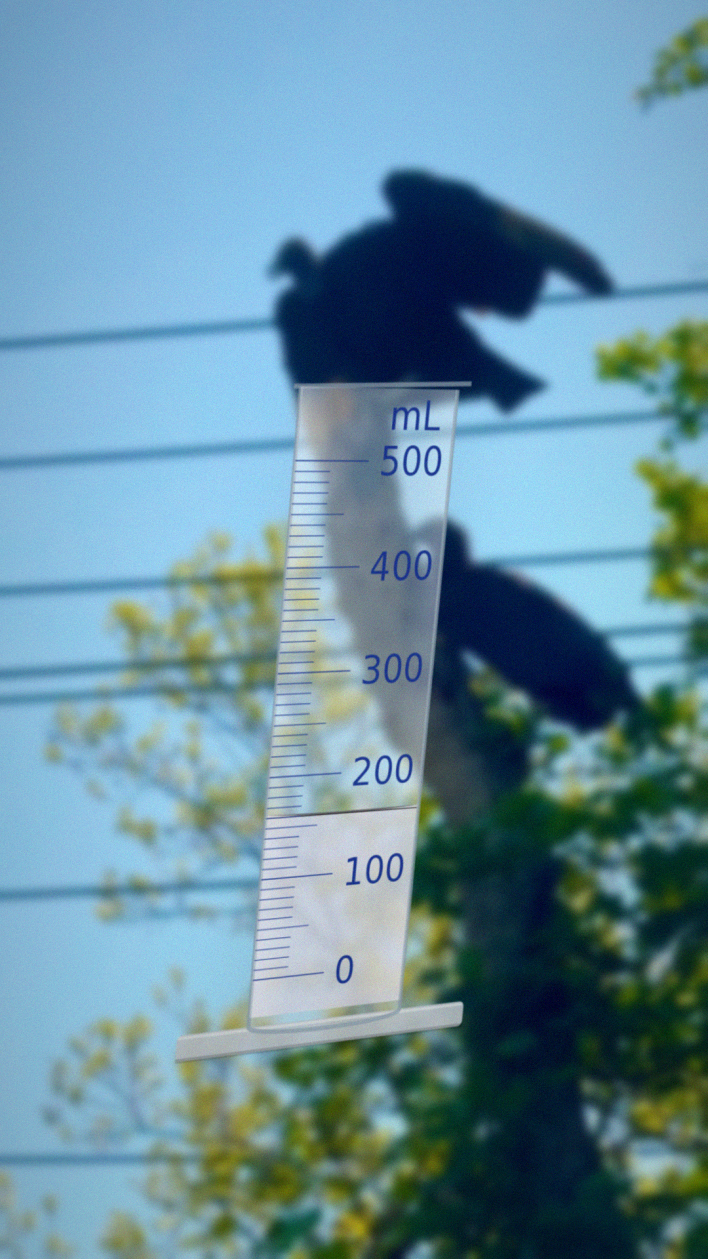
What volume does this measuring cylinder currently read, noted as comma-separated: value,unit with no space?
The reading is 160,mL
